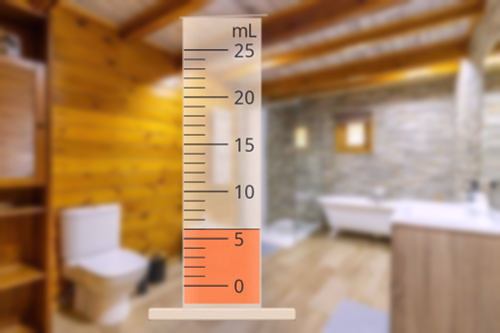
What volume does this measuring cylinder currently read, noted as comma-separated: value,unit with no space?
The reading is 6,mL
